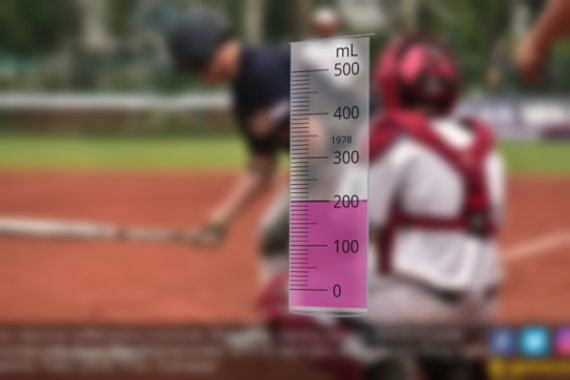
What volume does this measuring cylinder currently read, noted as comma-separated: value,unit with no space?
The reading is 200,mL
